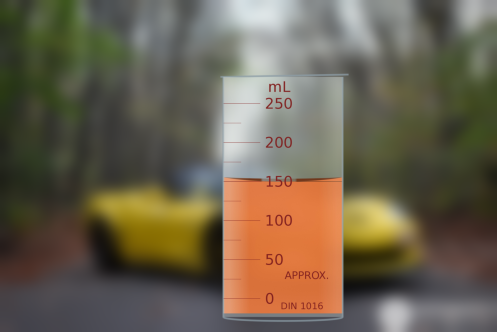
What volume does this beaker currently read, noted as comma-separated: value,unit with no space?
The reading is 150,mL
